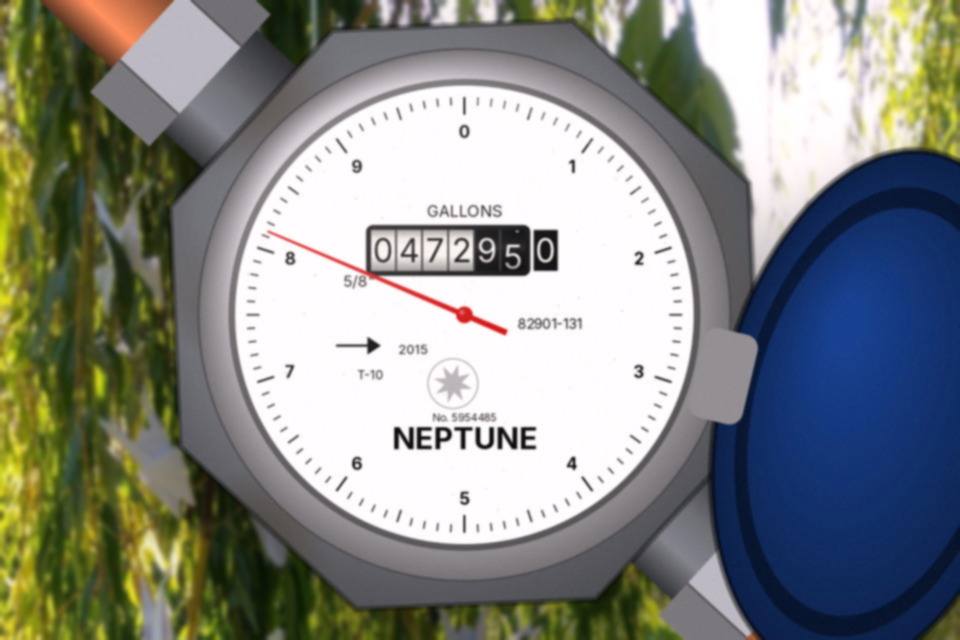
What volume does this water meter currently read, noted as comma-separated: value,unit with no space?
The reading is 472948.1,gal
